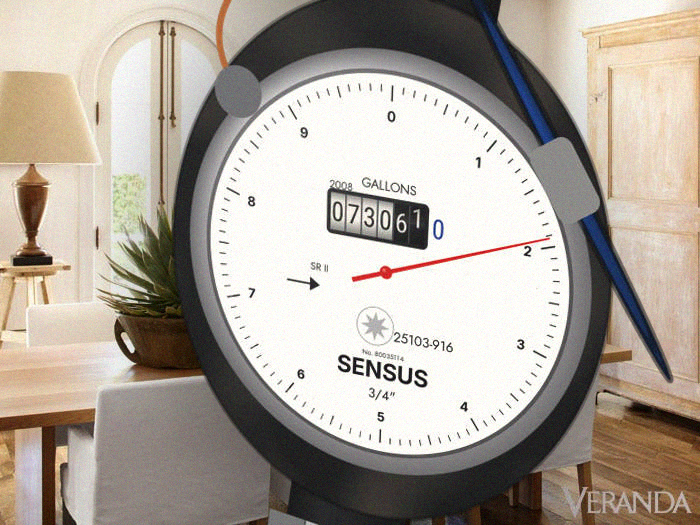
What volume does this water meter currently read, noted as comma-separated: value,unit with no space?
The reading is 730611.9,gal
